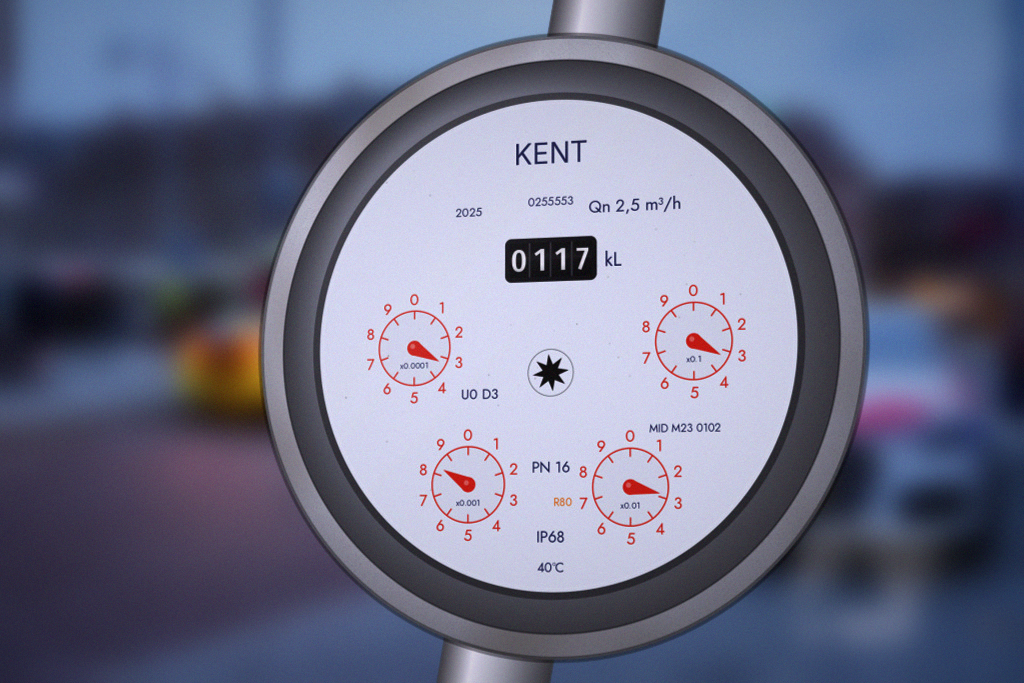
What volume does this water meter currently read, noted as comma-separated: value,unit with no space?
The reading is 117.3283,kL
